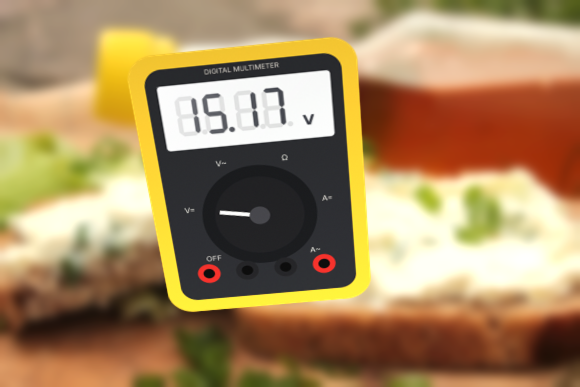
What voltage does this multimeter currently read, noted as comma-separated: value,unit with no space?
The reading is 15.17,V
